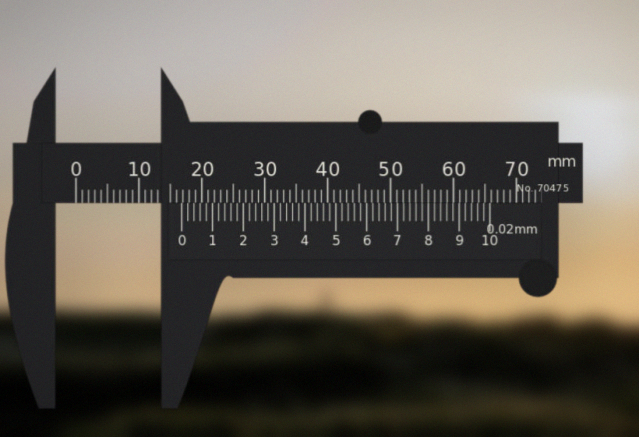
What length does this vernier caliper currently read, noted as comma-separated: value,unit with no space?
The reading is 16.8,mm
